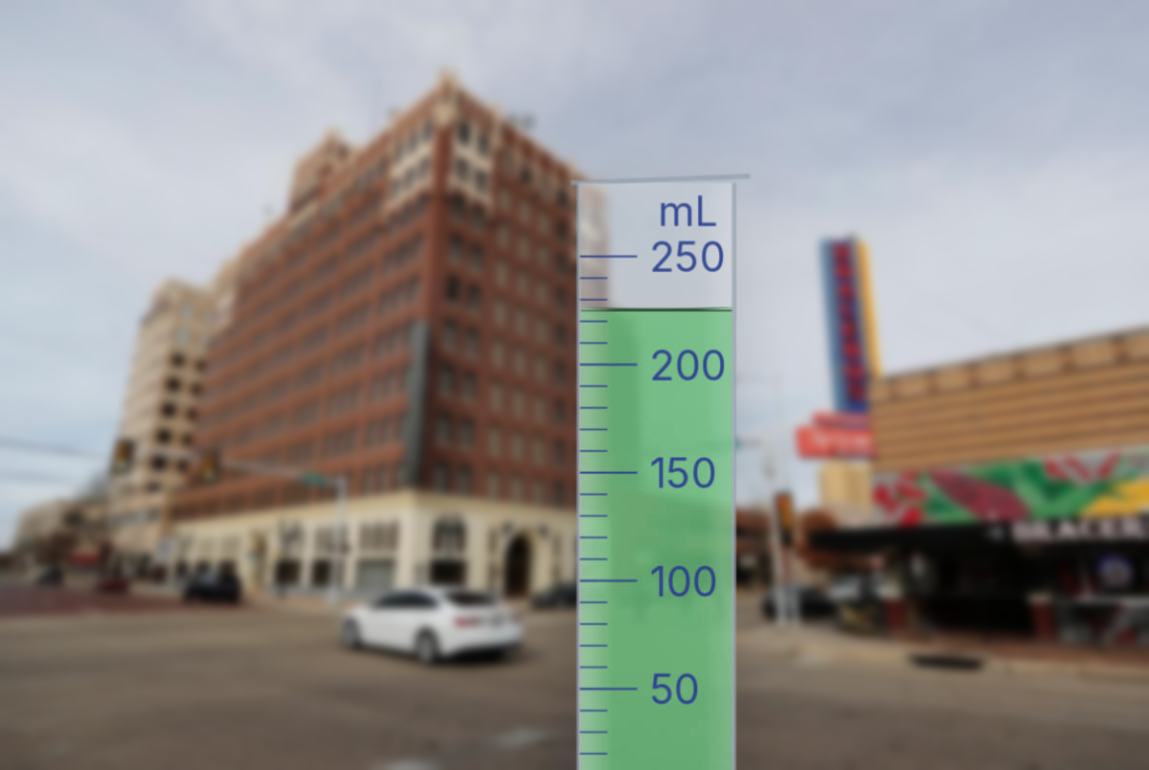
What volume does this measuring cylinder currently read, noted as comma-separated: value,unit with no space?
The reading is 225,mL
